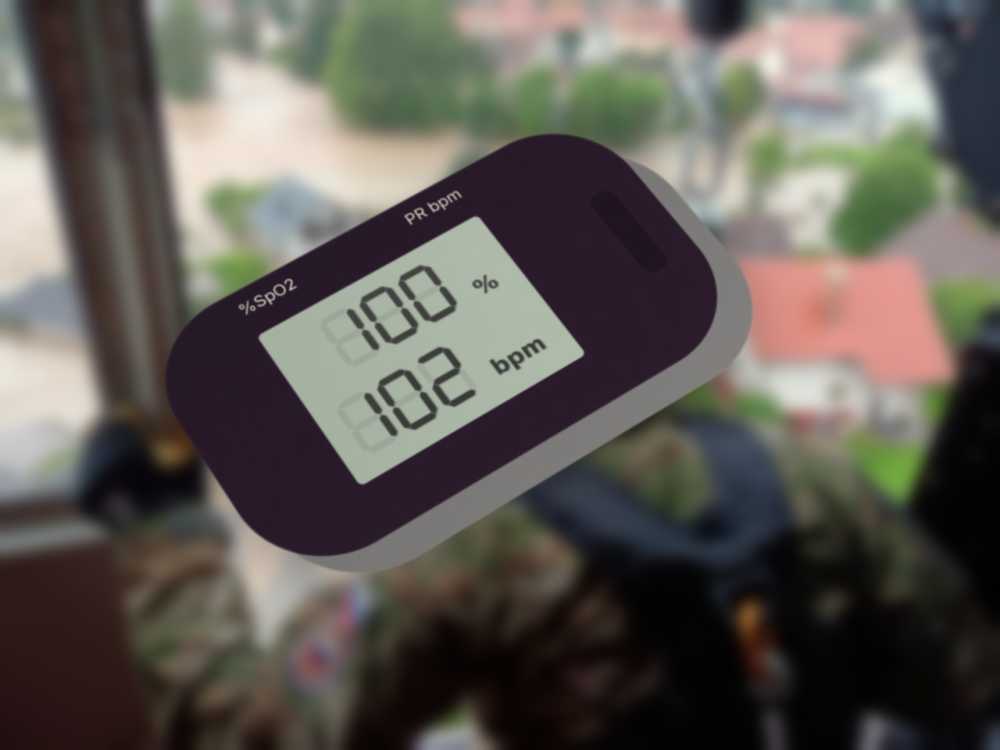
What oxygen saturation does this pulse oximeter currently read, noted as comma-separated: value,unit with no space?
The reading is 100,%
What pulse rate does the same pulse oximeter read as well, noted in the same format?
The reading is 102,bpm
